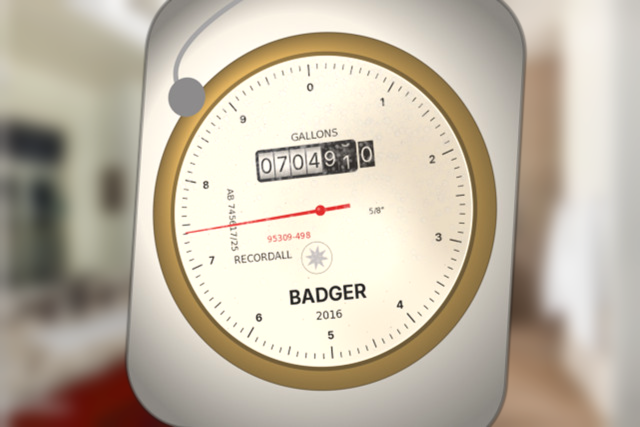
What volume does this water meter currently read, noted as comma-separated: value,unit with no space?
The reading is 704907.4,gal
